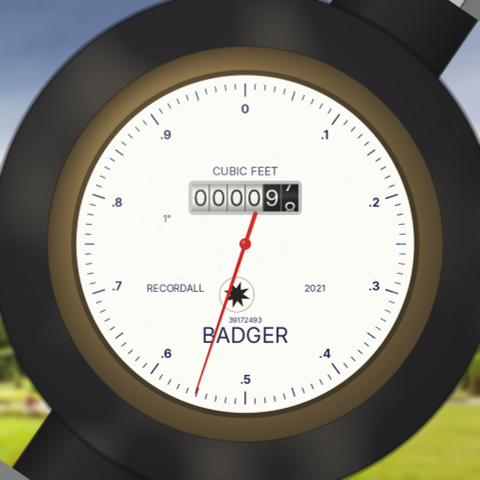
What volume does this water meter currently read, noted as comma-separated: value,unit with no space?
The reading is 97.55,ft³
